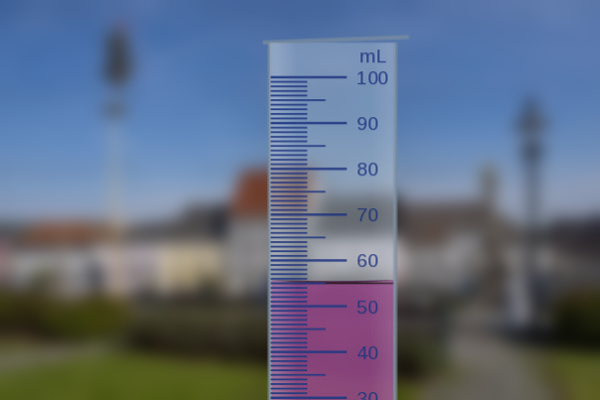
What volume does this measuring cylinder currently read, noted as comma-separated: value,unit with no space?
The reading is 55,mL
